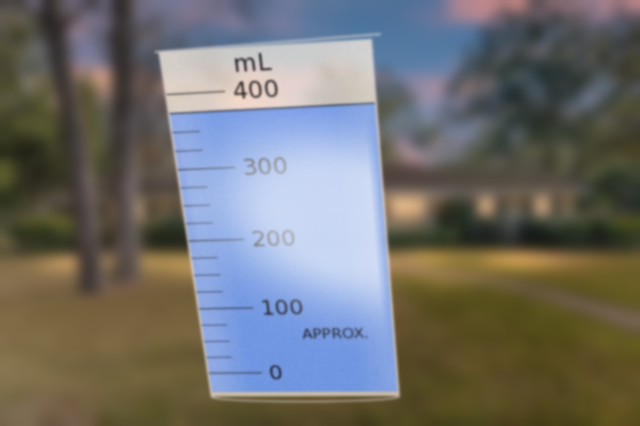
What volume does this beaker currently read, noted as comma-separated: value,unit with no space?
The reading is 375,mL
